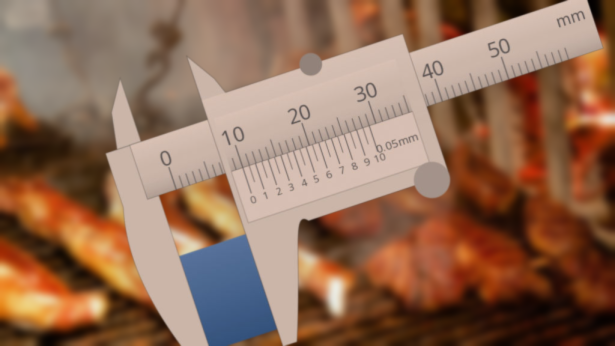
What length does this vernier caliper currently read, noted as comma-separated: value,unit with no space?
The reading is 10.0,mm
